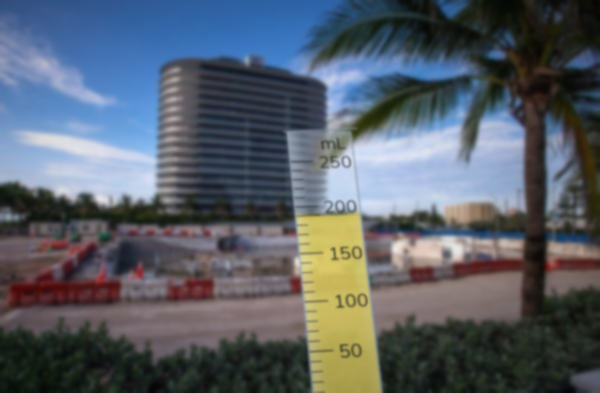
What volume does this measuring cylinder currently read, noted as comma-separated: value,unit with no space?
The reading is 190,mL
